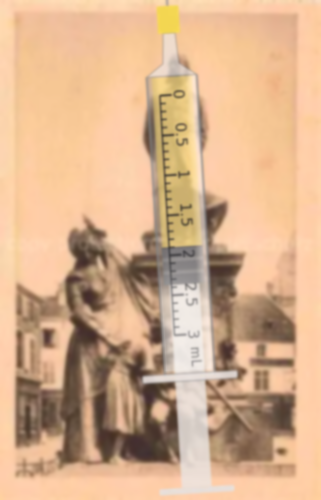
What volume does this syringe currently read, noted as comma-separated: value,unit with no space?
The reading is 1.9,mL
